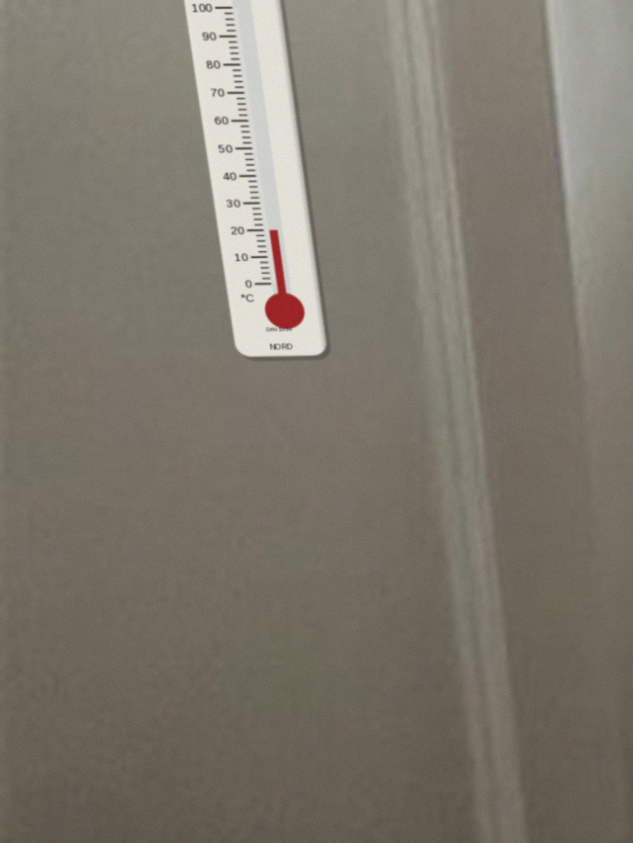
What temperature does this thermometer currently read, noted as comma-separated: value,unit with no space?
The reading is 20,°C
